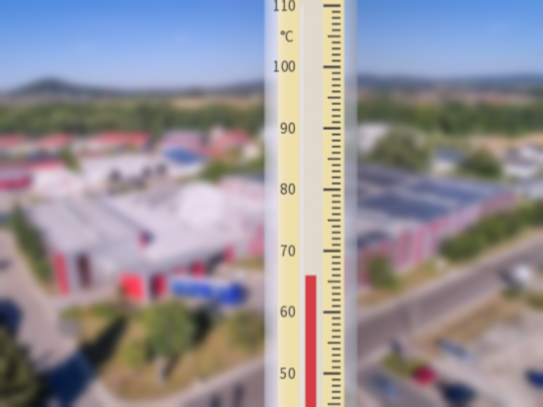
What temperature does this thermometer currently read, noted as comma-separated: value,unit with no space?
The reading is 66,°C
